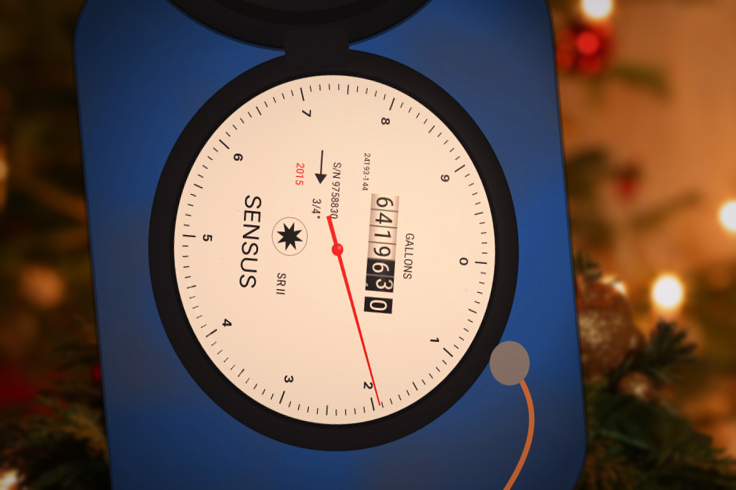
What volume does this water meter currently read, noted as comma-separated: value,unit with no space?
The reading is 6419631.9,gal
